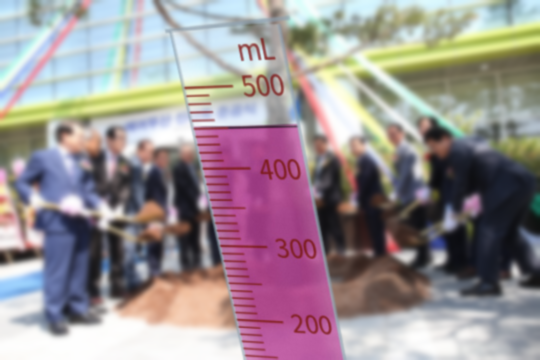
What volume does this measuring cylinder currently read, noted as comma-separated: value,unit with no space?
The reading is 450,mL
